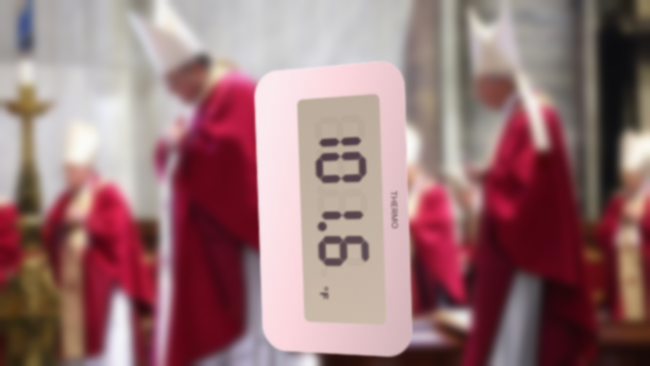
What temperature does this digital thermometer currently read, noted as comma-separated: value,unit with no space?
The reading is 101.6,°F
